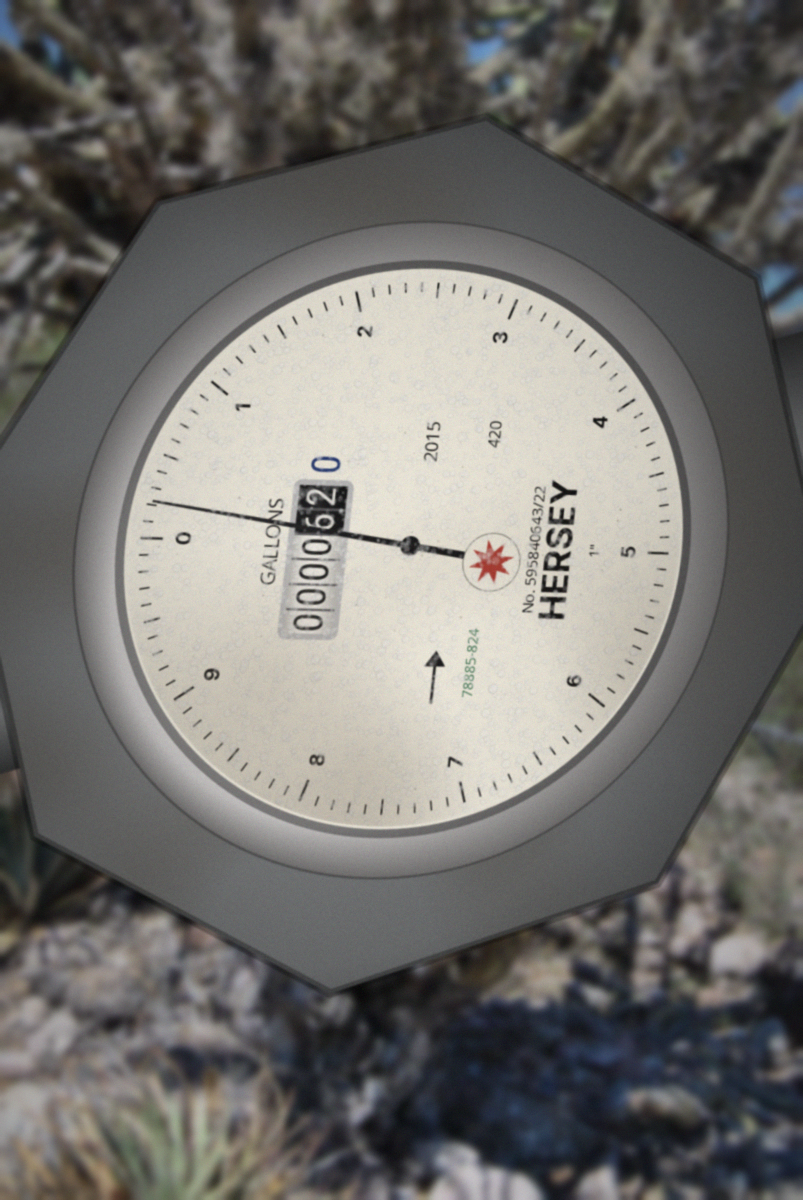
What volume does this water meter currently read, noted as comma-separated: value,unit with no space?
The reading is 620.2,gal
